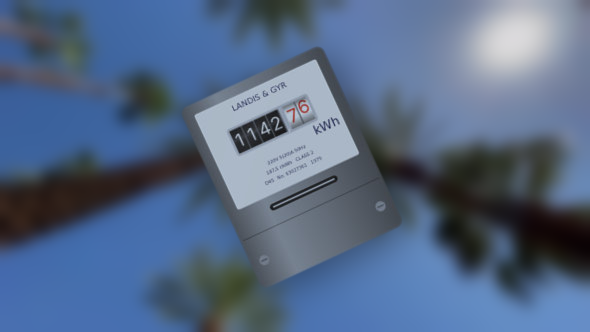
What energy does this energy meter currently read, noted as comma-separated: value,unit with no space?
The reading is 1142.76,kWh
